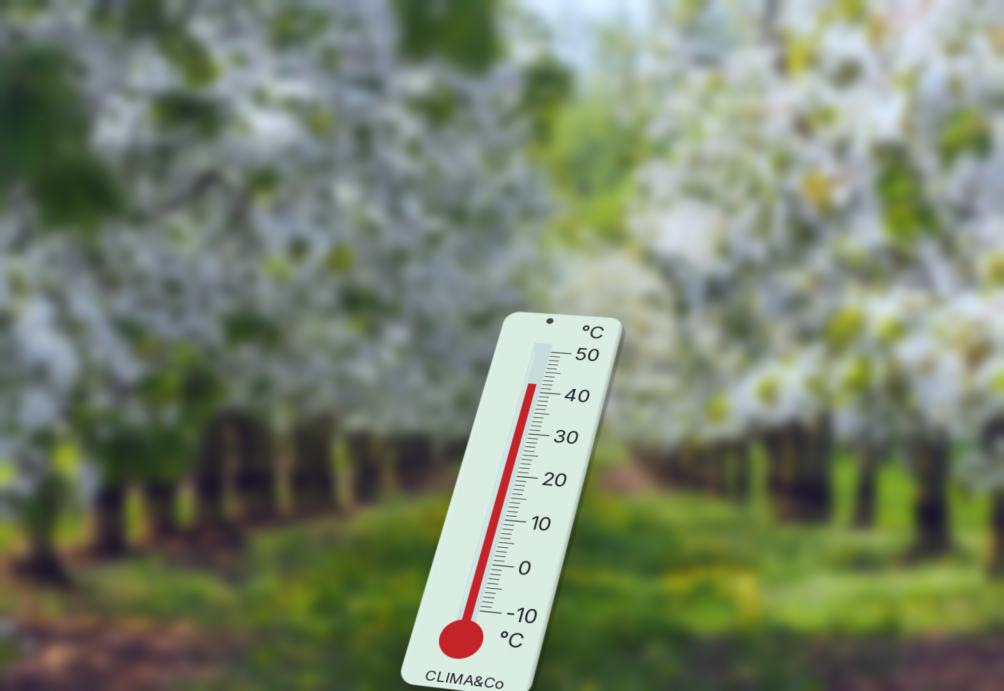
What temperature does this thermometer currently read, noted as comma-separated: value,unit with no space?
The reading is 42,°C
